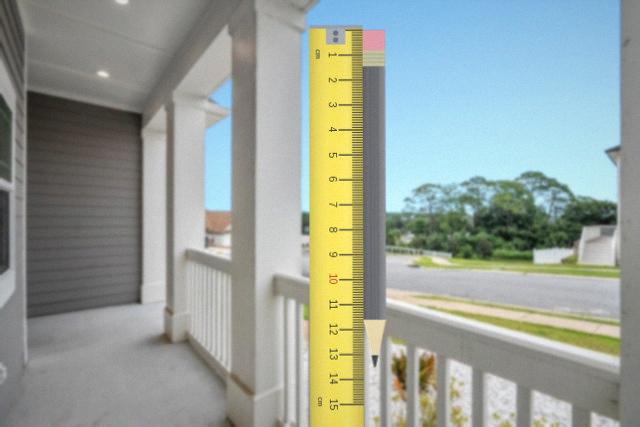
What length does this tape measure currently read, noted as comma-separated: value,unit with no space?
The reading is 13.5,cm
